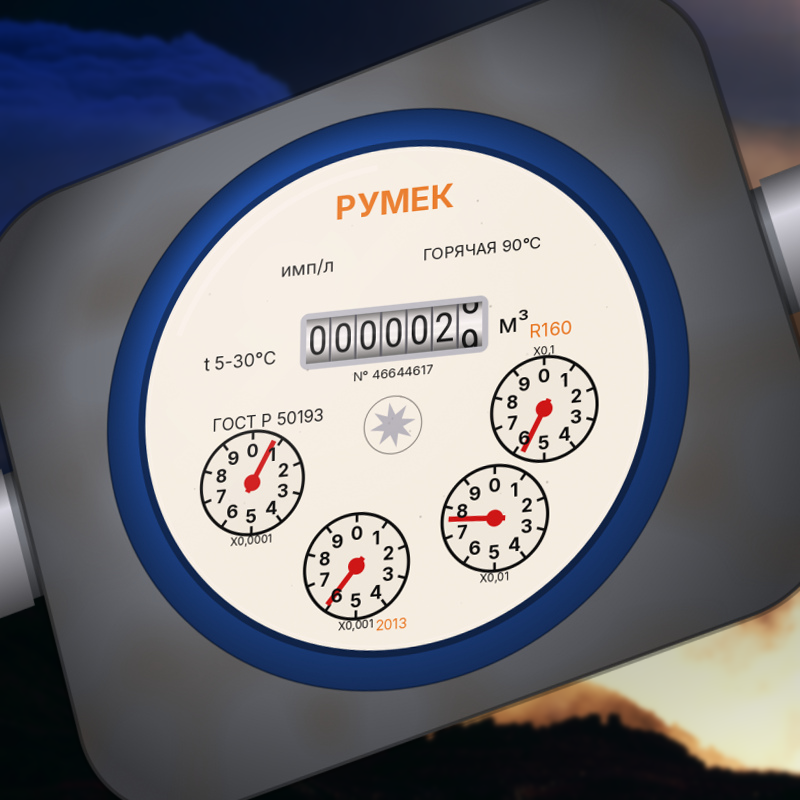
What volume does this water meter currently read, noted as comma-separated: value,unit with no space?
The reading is 28.5760,m³
